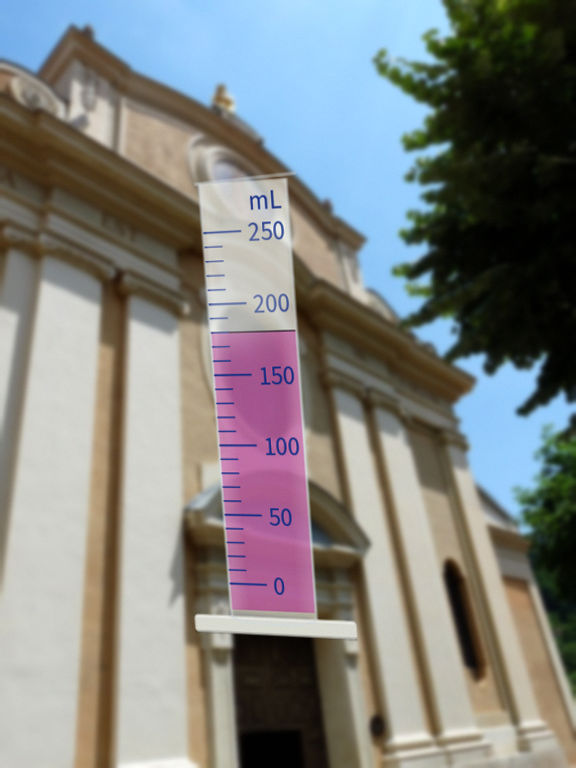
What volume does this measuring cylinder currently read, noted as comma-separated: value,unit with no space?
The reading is 180,mL
